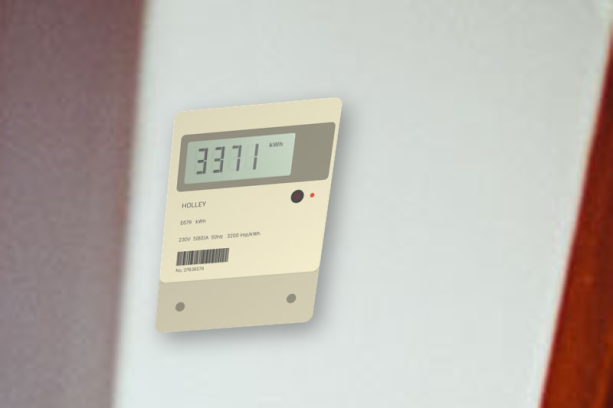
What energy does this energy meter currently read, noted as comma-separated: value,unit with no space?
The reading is 3371,kWh
